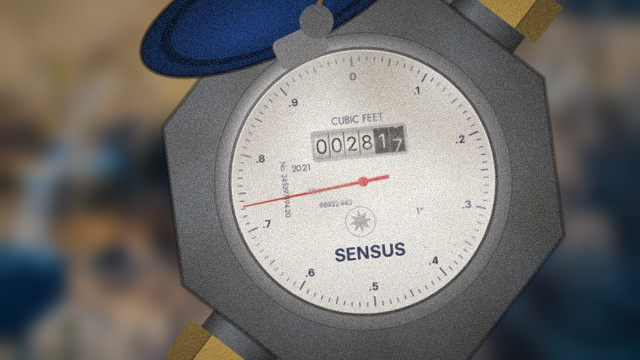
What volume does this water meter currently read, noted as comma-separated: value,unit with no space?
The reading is 2816.73,ft³
